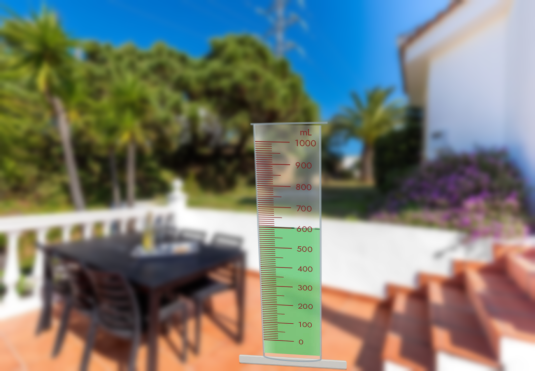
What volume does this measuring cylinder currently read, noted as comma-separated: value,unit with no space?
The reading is 600,mL
